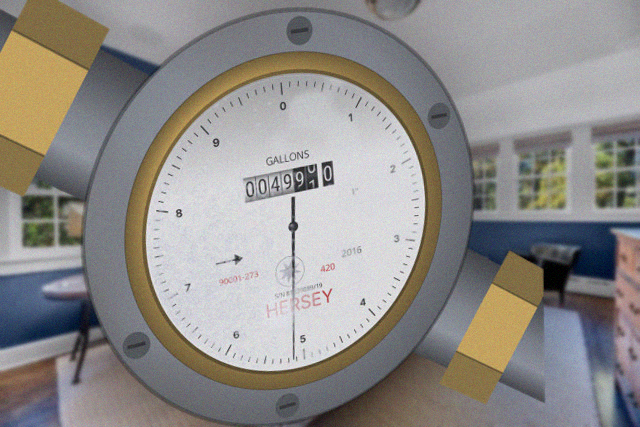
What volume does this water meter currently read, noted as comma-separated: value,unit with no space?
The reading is 49905.1,gal
